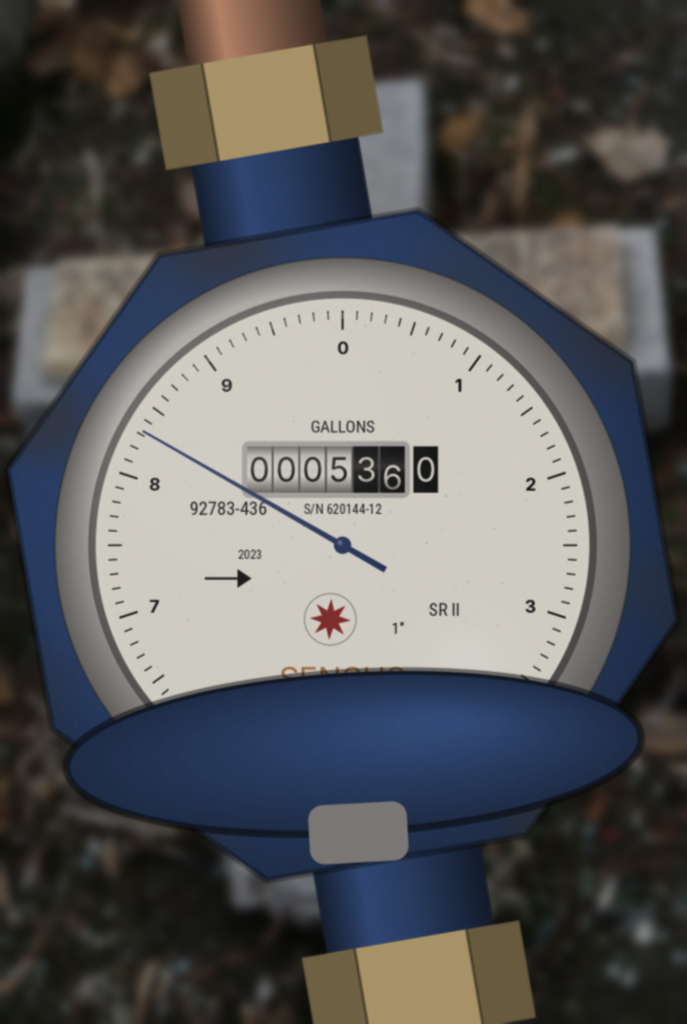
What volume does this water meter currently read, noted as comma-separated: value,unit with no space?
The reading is 5358.3,gal
